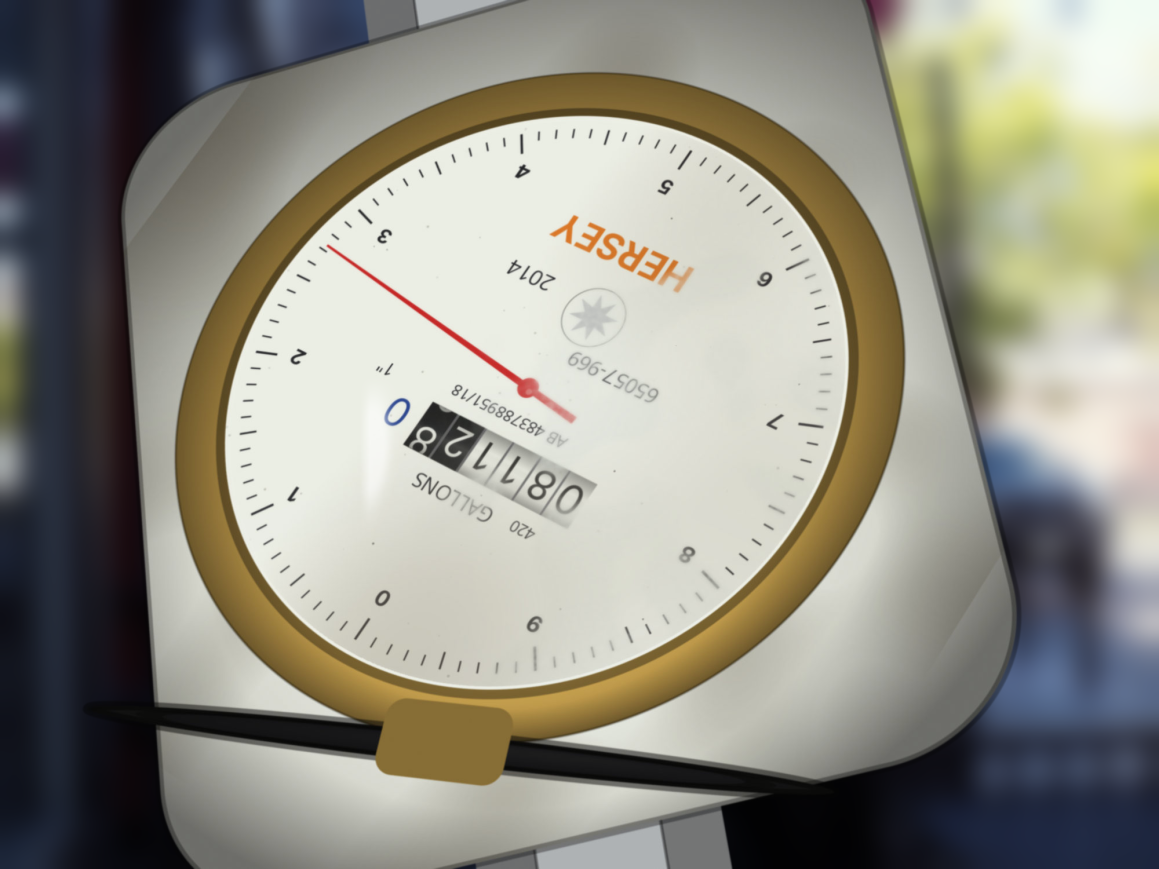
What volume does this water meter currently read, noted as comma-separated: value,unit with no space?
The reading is 811282.7,gal
